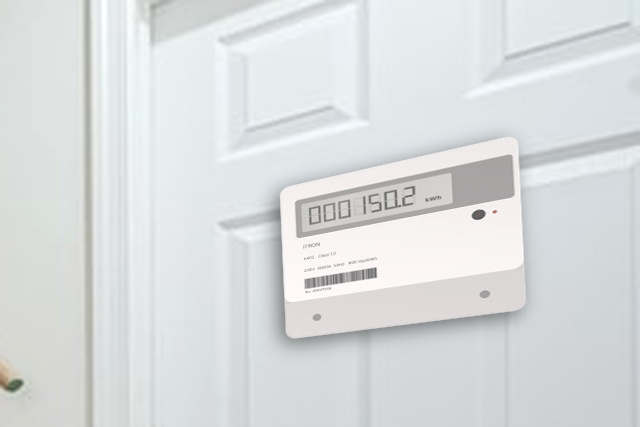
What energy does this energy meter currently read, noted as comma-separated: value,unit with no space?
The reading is 150.2,kWh
